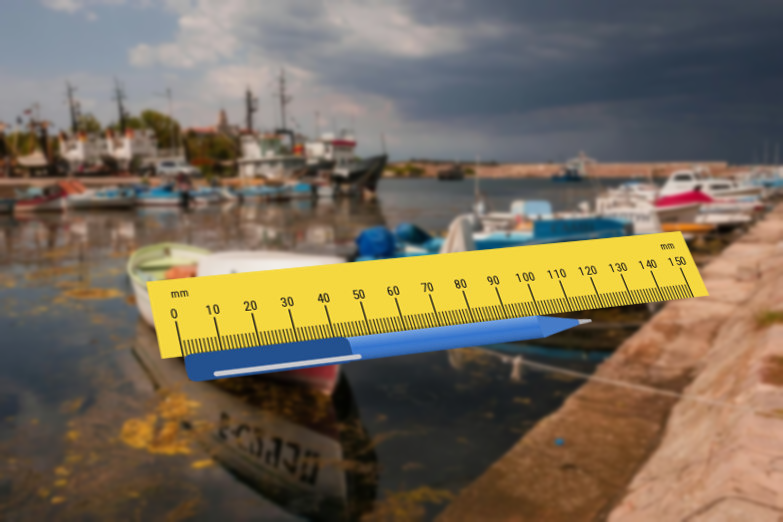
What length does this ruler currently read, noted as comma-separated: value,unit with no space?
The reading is 115,mm
